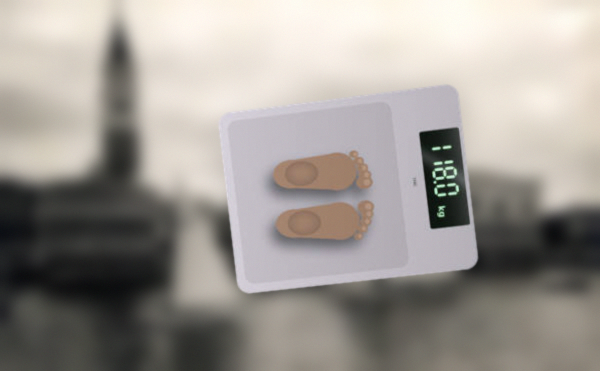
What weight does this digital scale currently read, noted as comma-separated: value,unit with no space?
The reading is 118.0,kg
